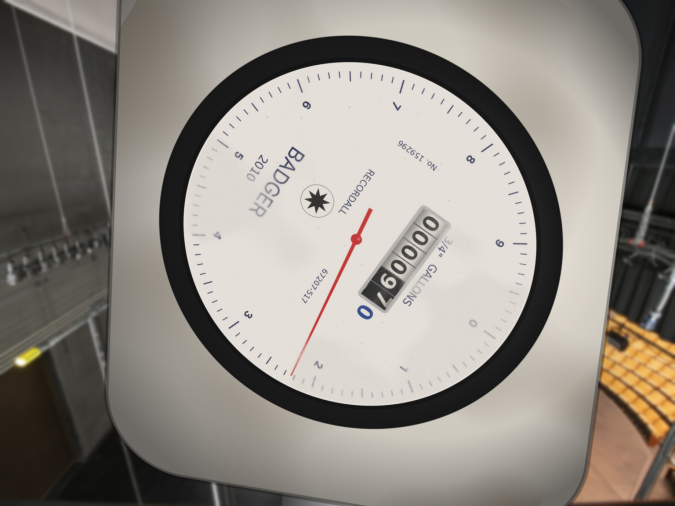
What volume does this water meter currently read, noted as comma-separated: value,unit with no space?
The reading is 972.2,gal
